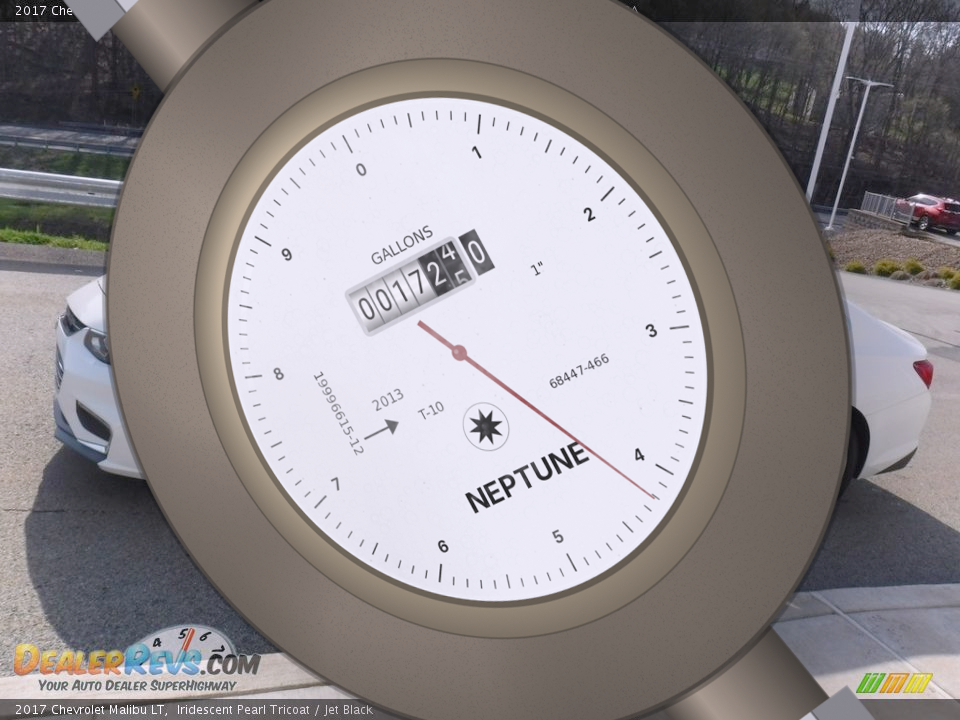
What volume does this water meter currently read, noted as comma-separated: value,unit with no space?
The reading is 17244.2,gal
